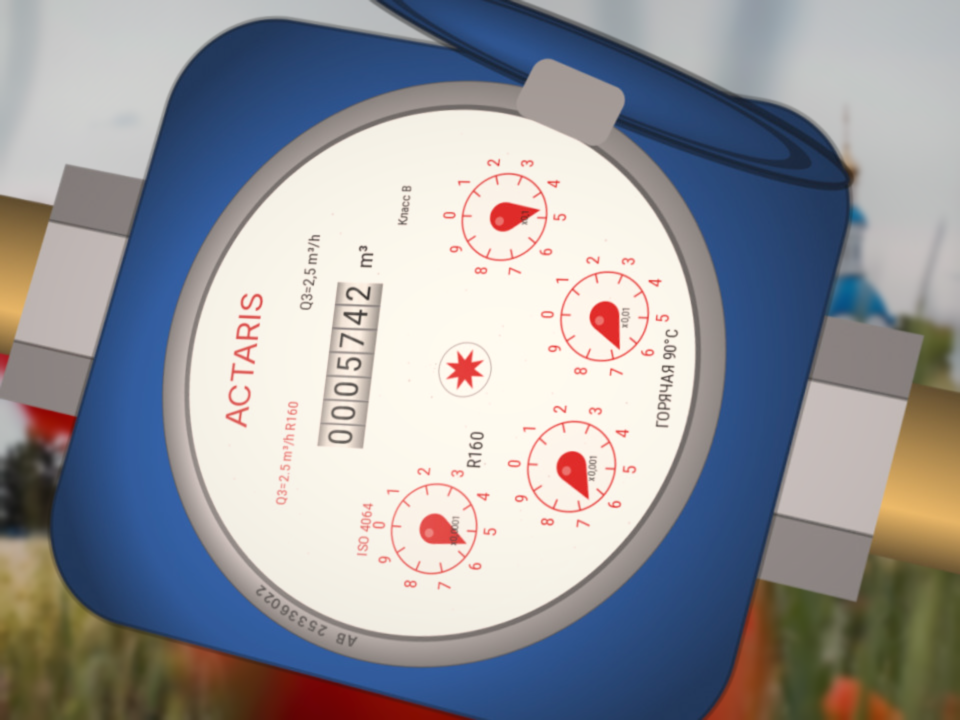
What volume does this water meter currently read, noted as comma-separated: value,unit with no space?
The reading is 5742.4665,m³
